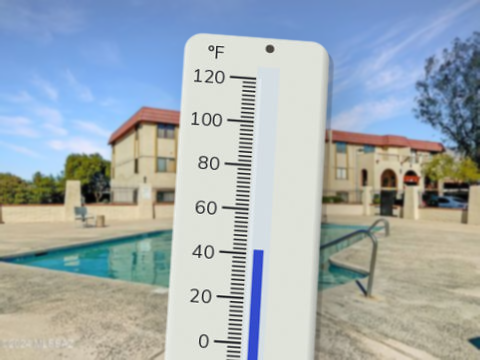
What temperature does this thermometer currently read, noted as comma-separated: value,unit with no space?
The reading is 42,°F
